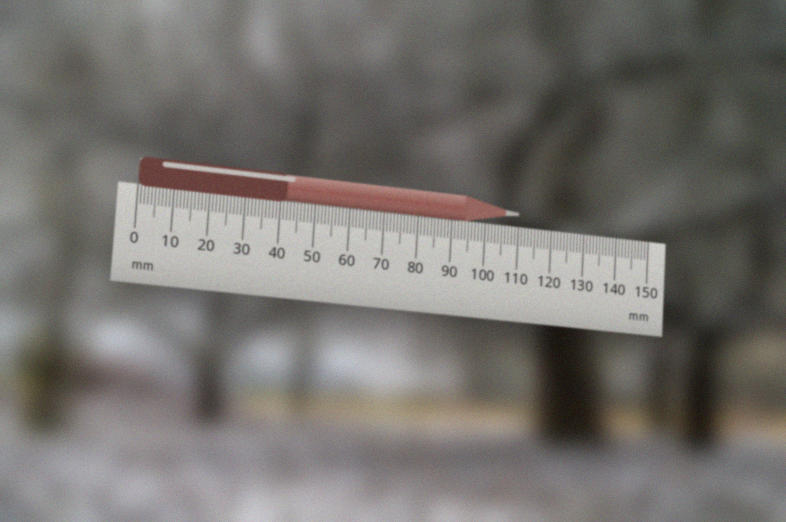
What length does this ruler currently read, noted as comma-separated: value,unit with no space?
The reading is 110,mm
